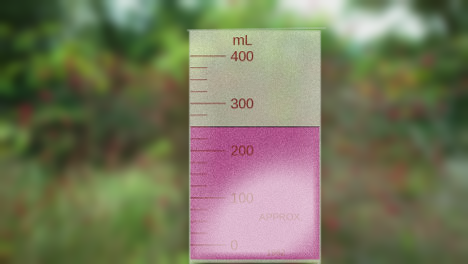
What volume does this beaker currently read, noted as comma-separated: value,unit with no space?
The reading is 250,mL
